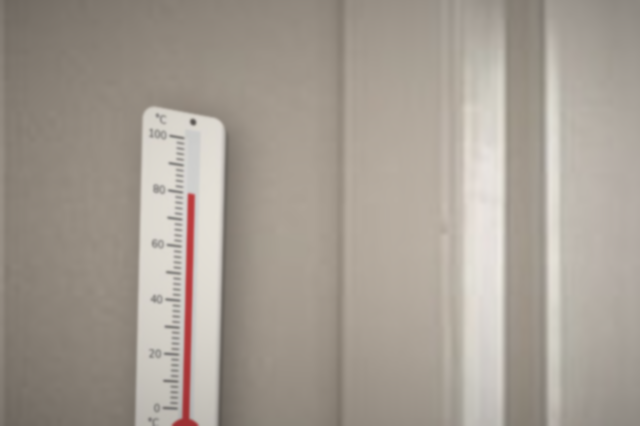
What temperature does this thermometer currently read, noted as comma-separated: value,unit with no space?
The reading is 80,°C
